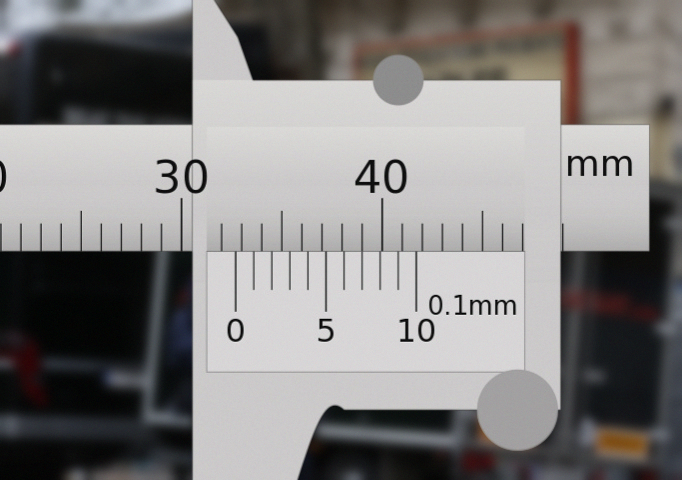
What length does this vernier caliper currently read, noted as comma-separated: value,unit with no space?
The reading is 32.7,mm
